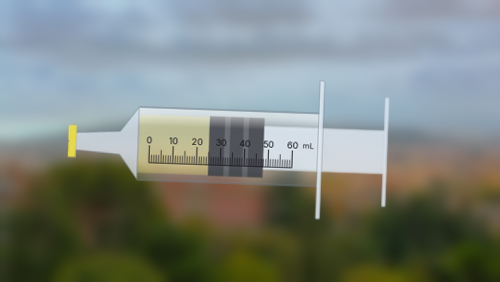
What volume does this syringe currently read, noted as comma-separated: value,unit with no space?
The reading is 25,mL
